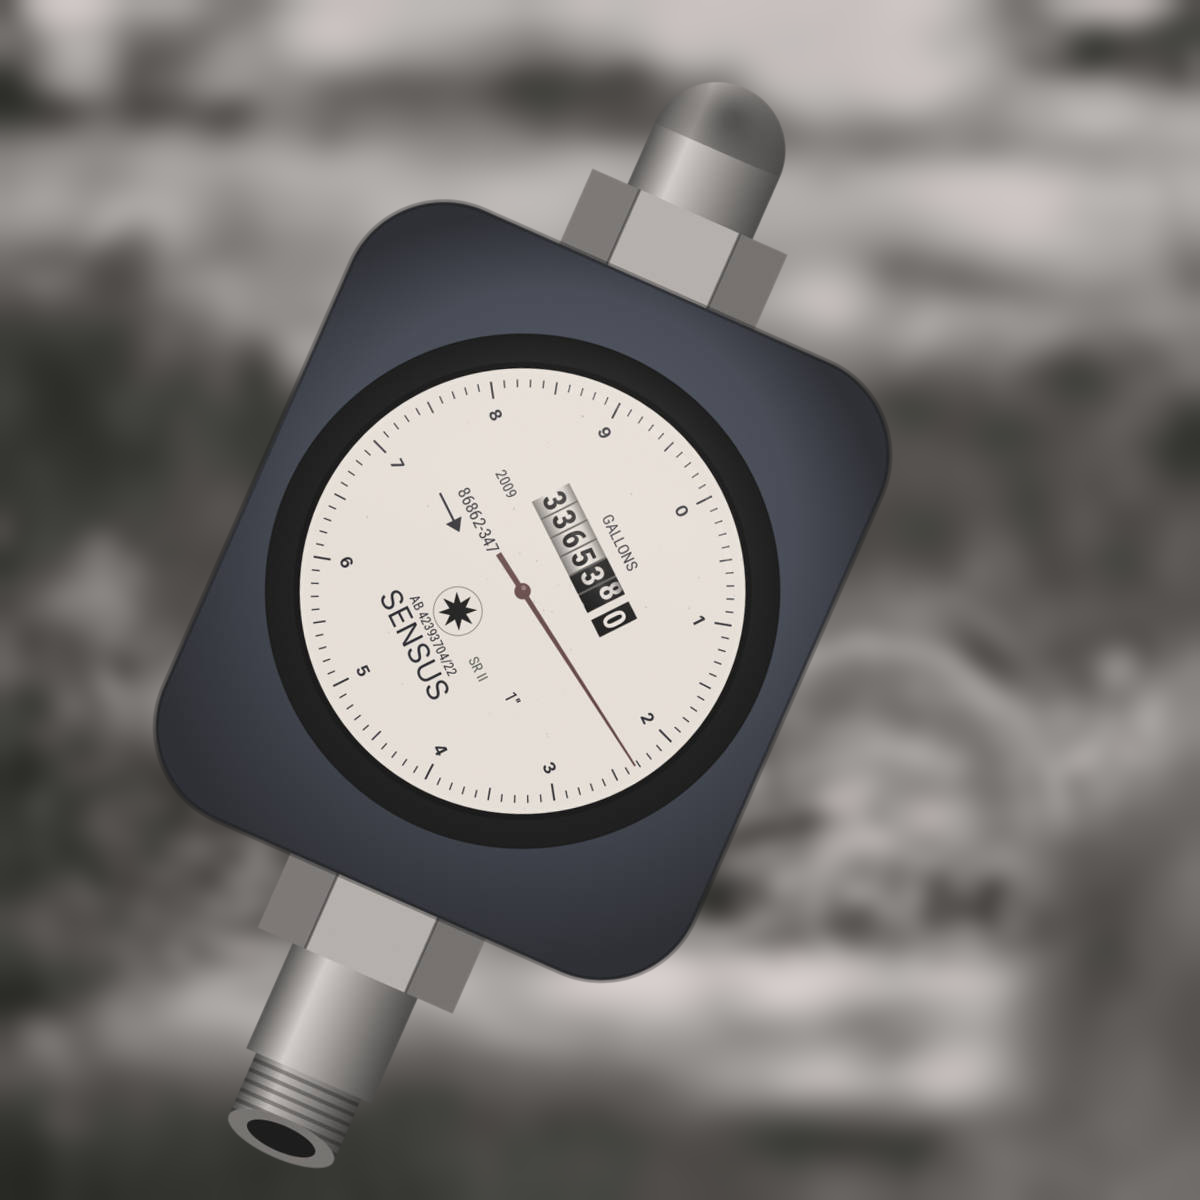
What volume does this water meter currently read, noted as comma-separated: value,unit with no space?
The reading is 3365382.3,gal
